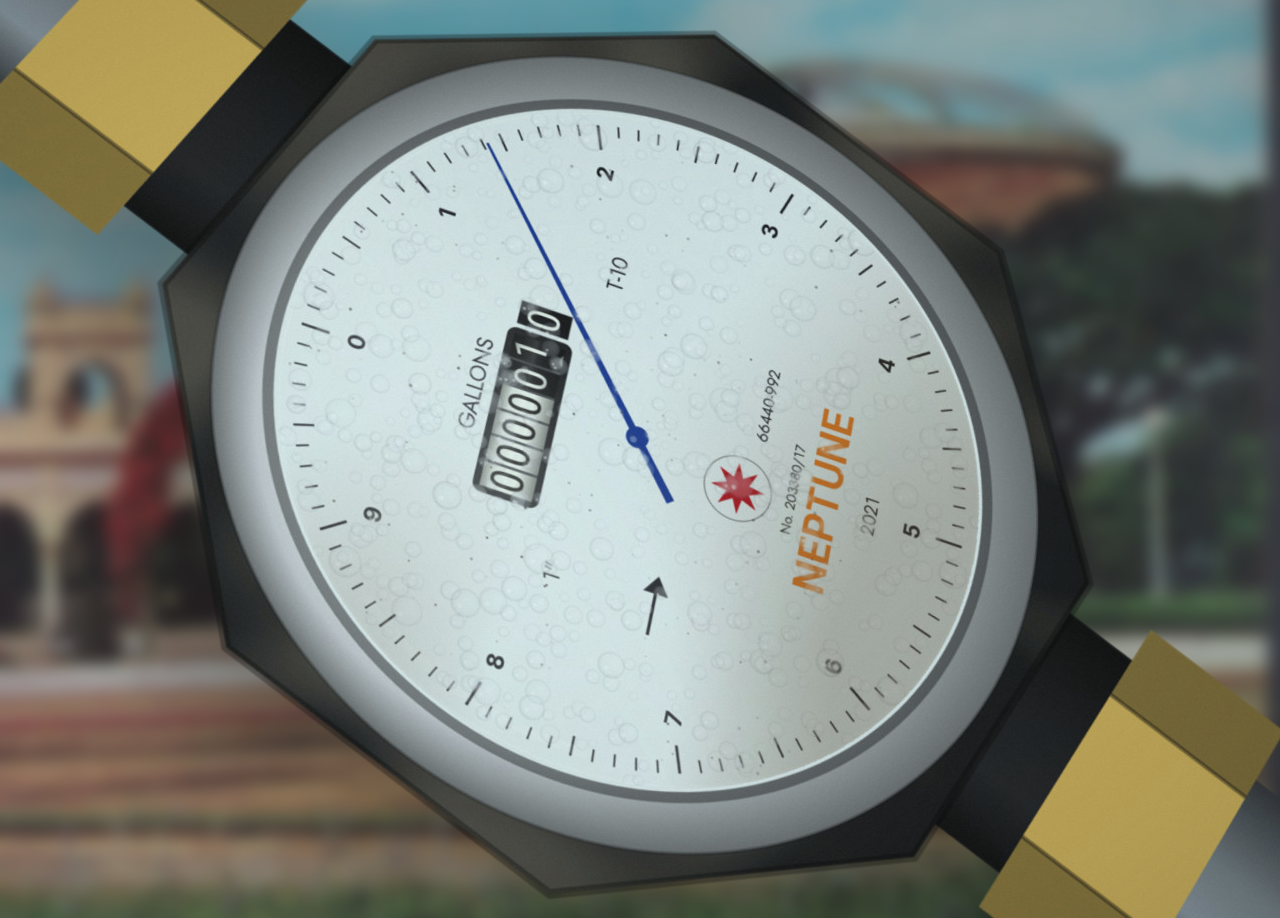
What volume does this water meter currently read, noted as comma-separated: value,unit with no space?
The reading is 11.4,gal
